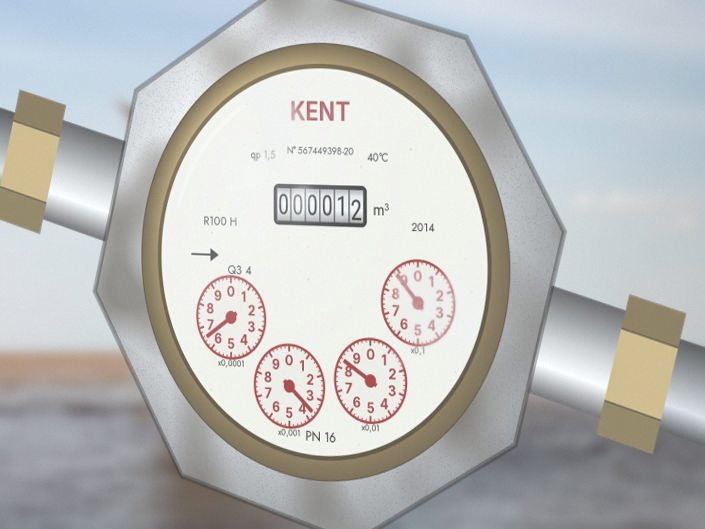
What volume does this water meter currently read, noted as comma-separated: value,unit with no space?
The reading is 11.8836,m³
